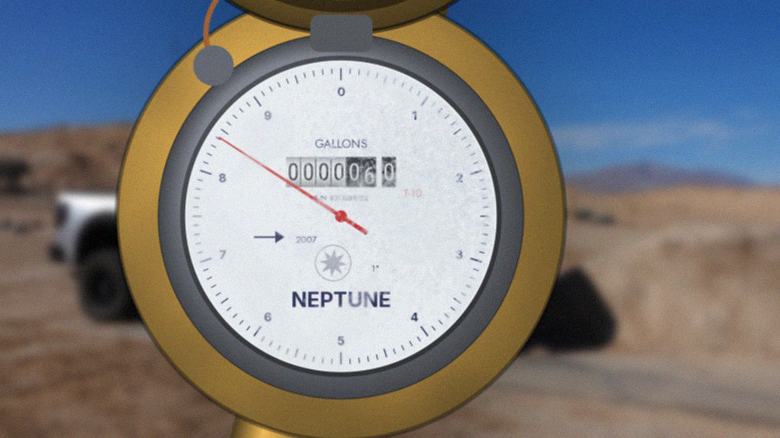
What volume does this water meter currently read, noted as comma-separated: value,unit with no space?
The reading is 58.4,gal
